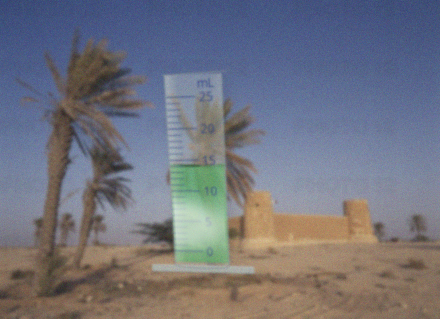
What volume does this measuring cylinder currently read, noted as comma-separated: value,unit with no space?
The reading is 14,mL
